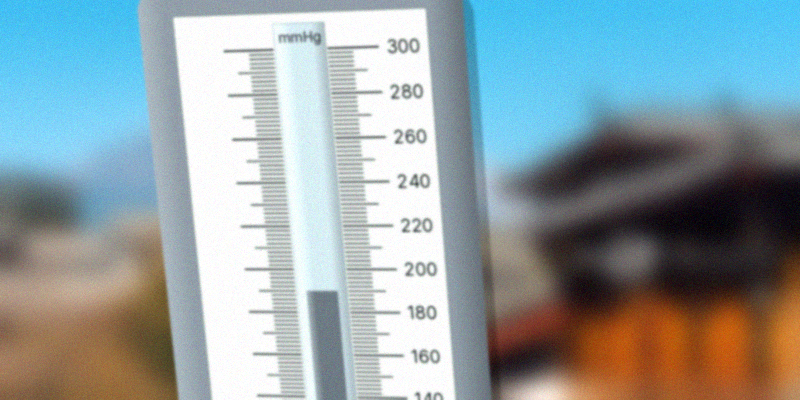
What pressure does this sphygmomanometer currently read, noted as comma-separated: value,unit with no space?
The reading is 190,mmHg
